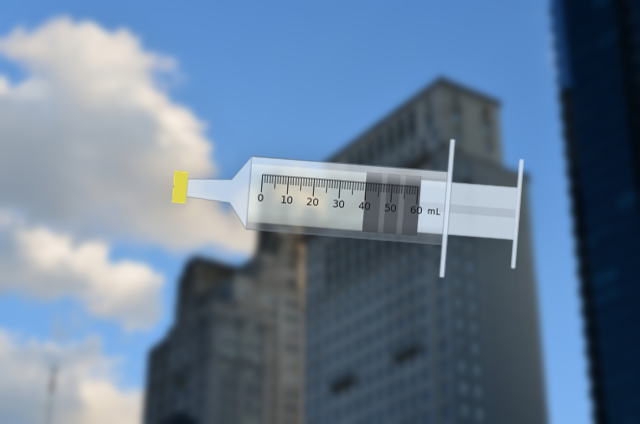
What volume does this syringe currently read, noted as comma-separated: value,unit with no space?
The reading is 40,mL
